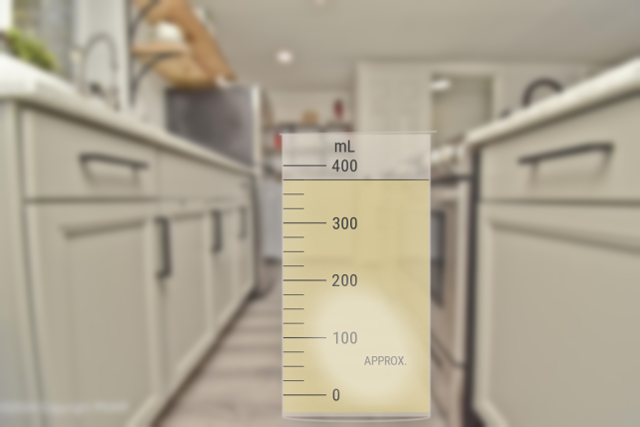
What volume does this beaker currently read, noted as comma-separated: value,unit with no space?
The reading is 375,mL
